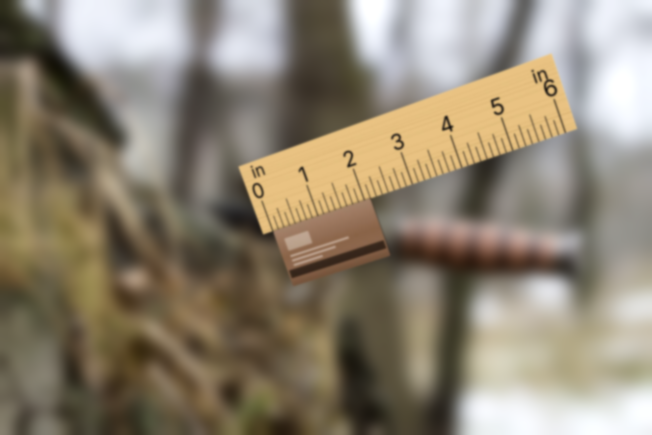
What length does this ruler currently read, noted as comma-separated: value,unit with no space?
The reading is 2.125,in
